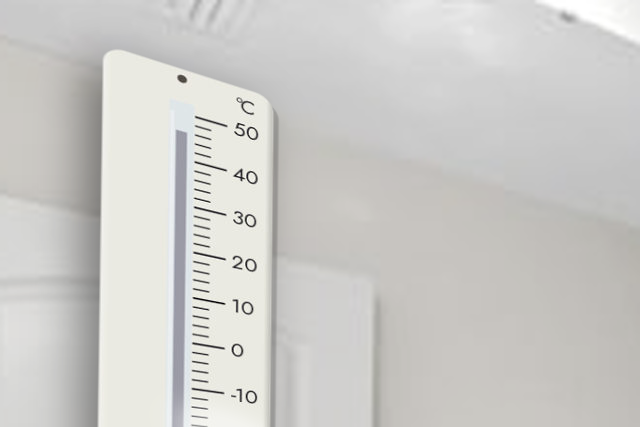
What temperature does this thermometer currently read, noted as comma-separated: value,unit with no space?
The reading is 46,°C
